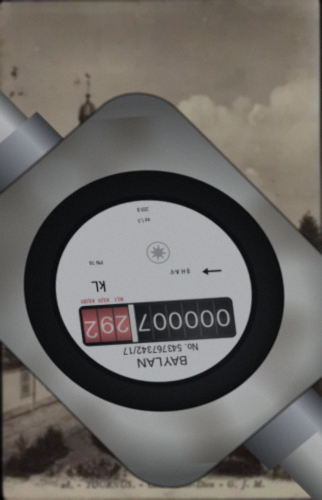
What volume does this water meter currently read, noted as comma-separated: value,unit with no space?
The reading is 7.292,kL
